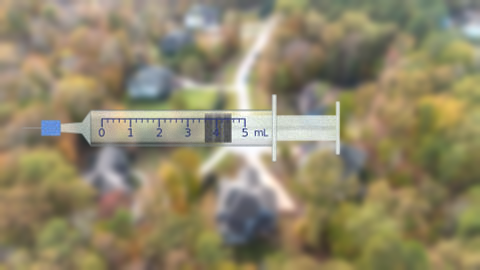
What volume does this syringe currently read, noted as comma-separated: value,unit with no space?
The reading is 3.6,mL
